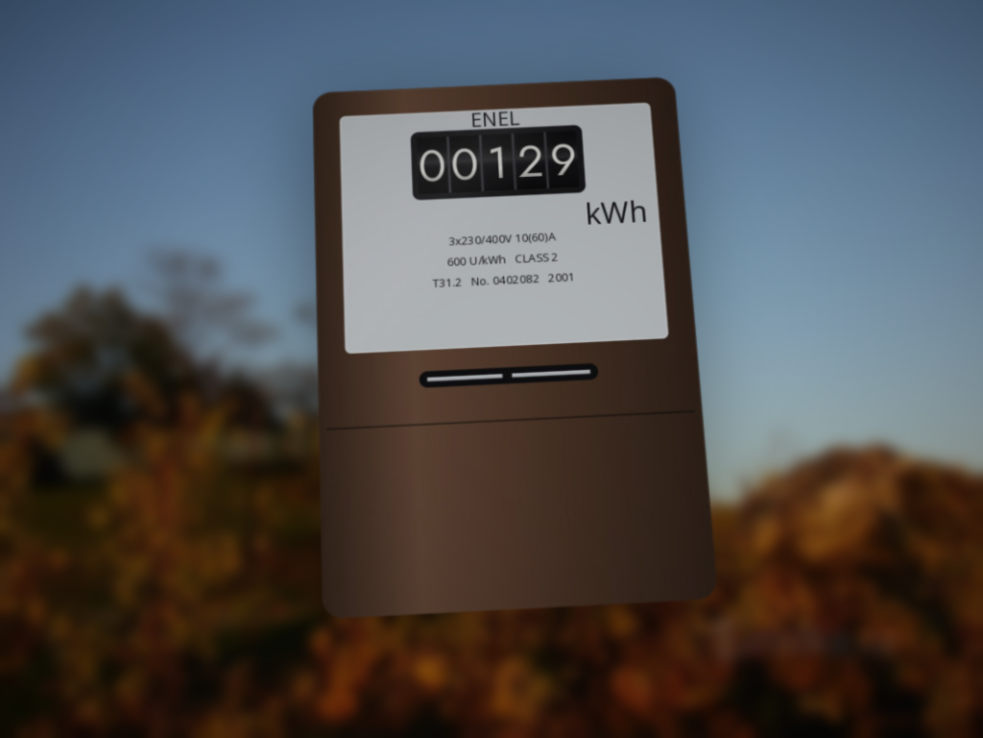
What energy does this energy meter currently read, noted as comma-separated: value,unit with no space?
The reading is 129,kWh
